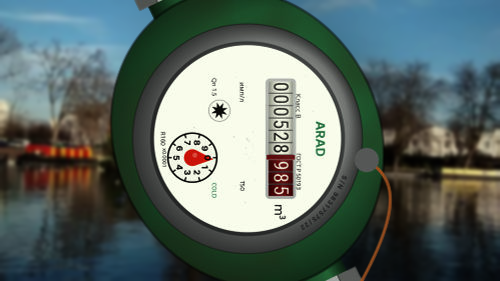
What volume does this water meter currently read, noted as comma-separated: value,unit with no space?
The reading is 528.9850,m³
